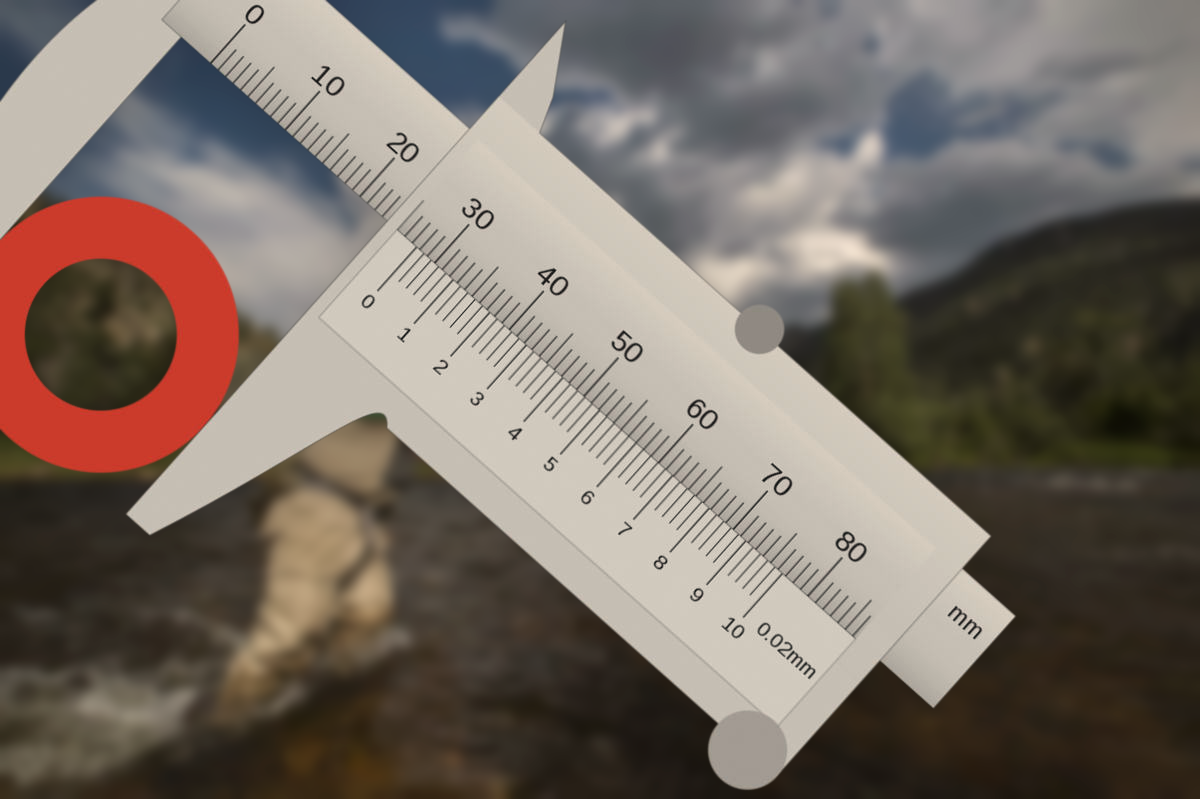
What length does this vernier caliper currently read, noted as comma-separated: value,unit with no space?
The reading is 27.6,mm
